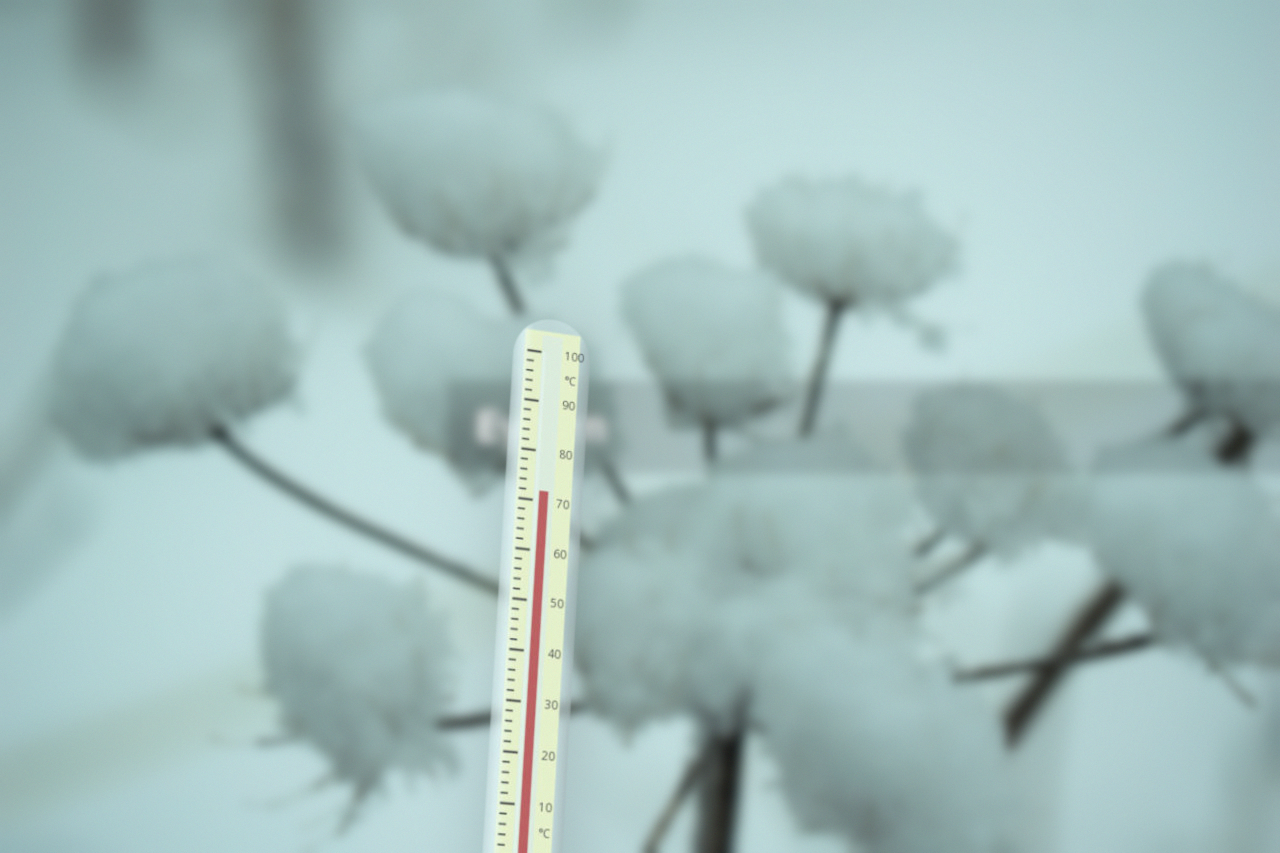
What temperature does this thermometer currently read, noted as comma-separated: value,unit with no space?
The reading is 72,°C
